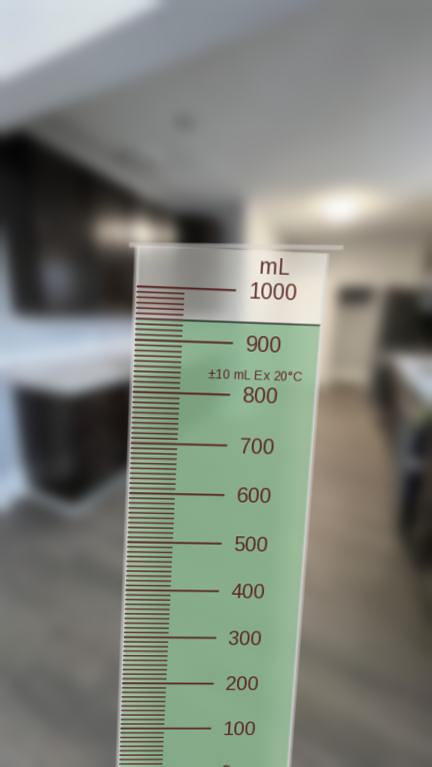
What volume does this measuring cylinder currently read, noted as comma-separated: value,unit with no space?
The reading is 940,mL
